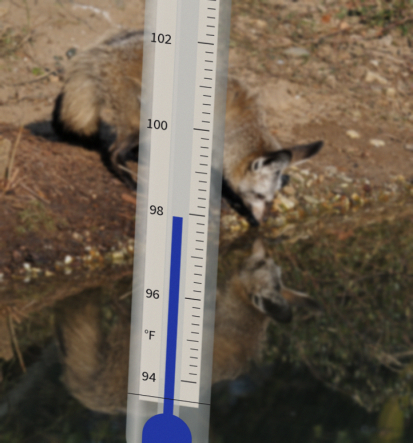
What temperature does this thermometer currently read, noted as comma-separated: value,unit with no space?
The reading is 97.9,°F
